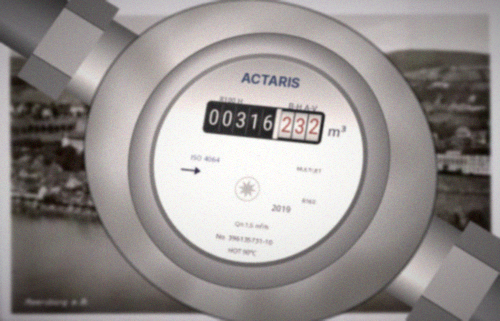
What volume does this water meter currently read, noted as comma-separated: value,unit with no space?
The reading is 316.232,m³
